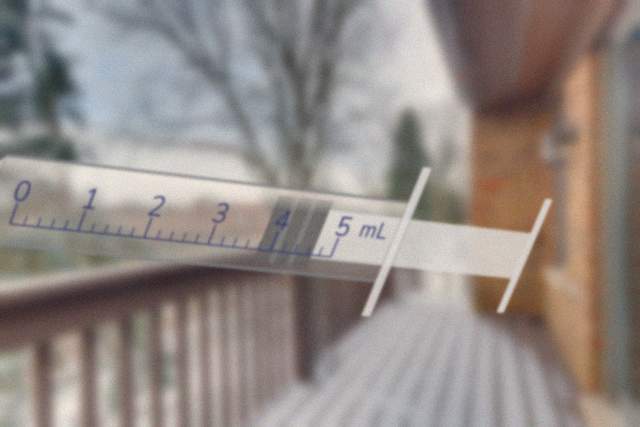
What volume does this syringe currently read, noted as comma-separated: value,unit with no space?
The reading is 3.8,mL
